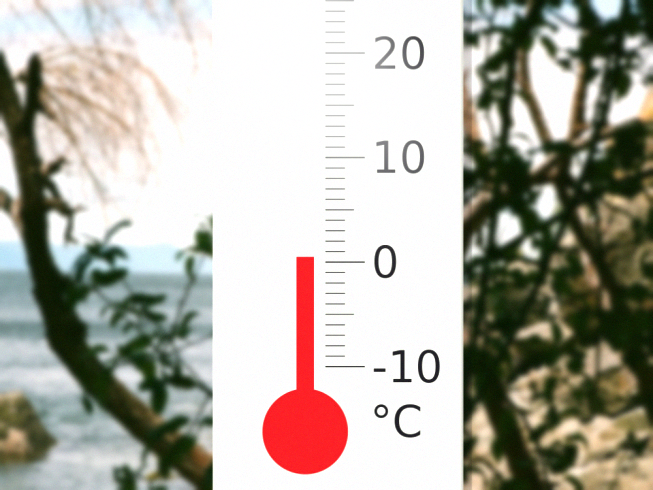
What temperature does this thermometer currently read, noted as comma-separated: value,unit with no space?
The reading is 0.5,°C
